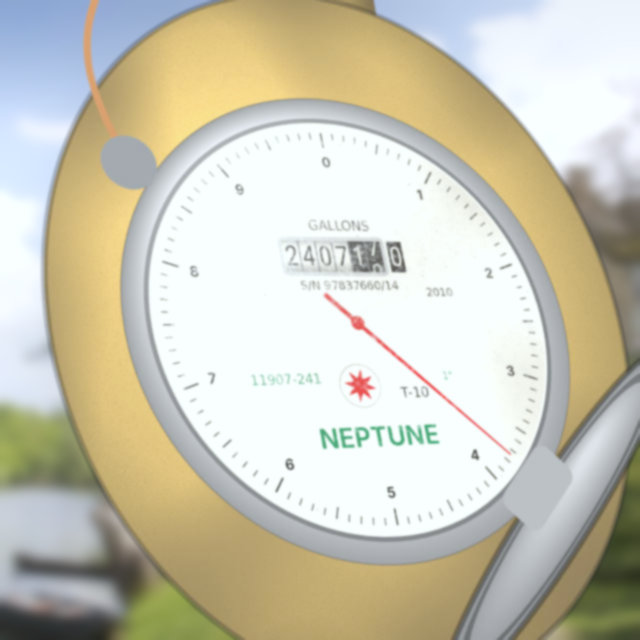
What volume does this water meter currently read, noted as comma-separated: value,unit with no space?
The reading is 2407173.7,gal
